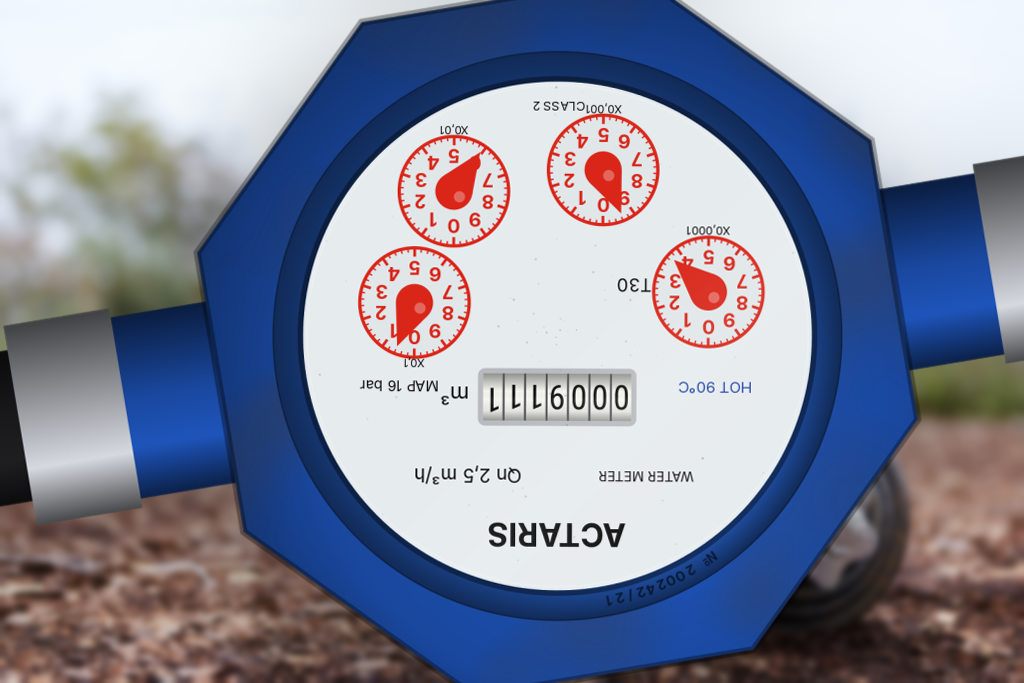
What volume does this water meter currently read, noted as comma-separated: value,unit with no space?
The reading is 9111.0593,m³
